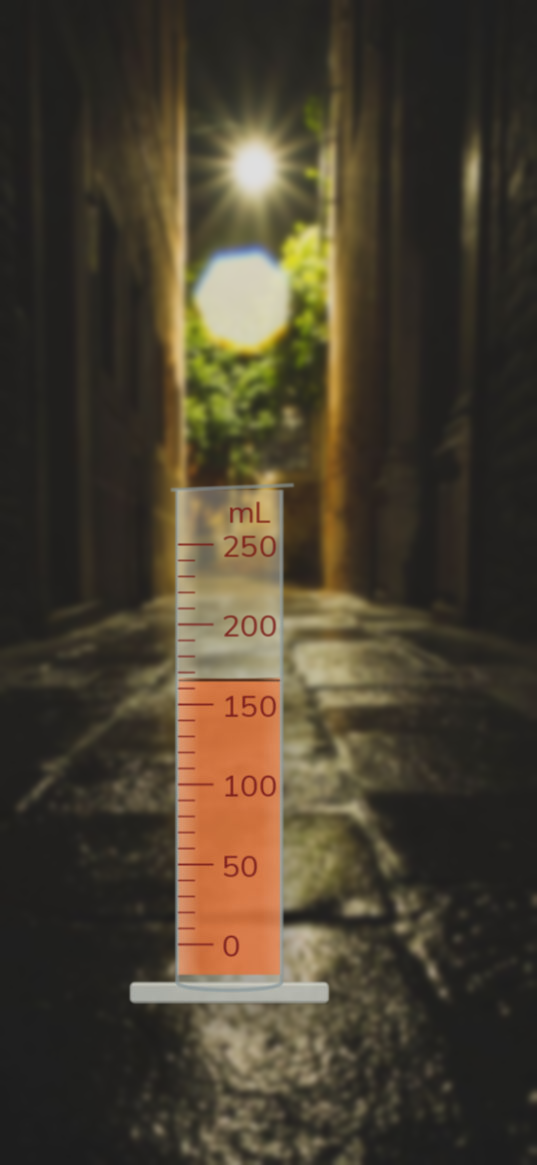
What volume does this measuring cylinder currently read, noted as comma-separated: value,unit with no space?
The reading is 165,mL
